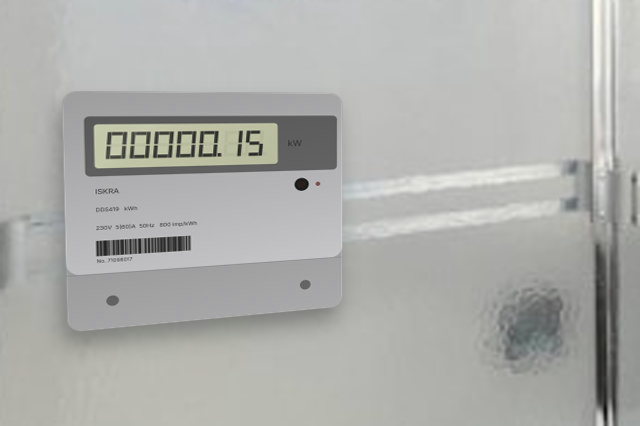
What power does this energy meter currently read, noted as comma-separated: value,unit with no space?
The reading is 0.15,kW
